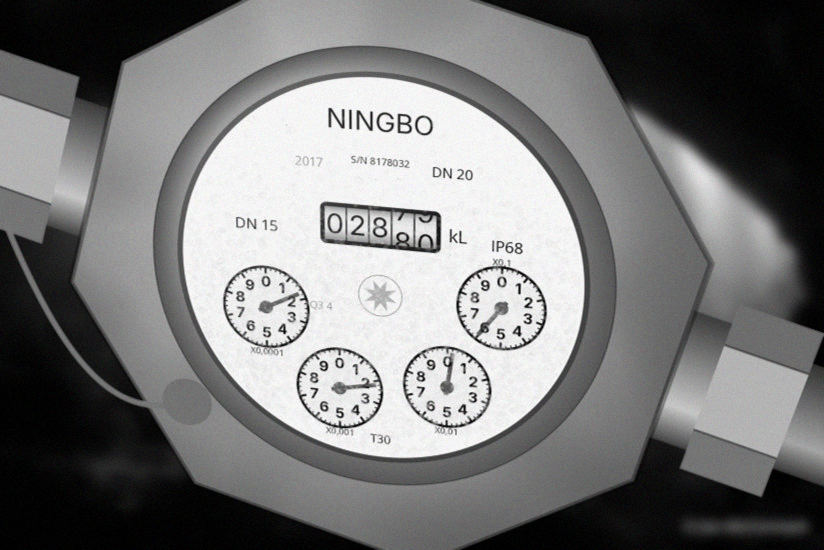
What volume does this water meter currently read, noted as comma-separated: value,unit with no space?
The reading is 2879.6021,kL
